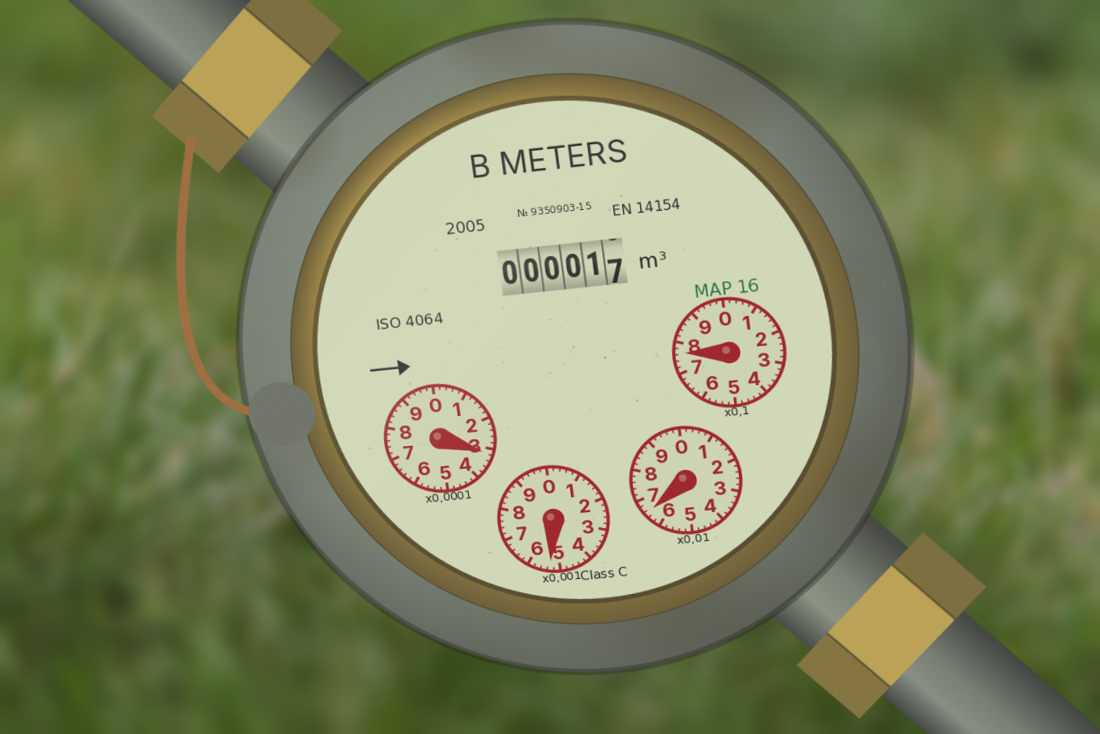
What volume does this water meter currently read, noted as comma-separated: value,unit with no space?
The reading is 16.7653,m³
